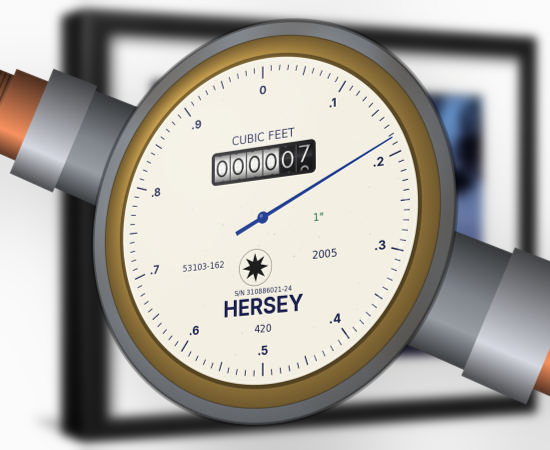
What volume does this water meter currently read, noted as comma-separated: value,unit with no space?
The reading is 7.18,ft³
